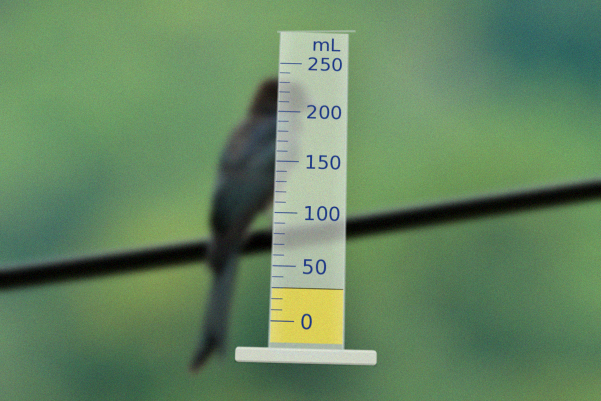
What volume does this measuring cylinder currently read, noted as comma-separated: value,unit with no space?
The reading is 30,mL
